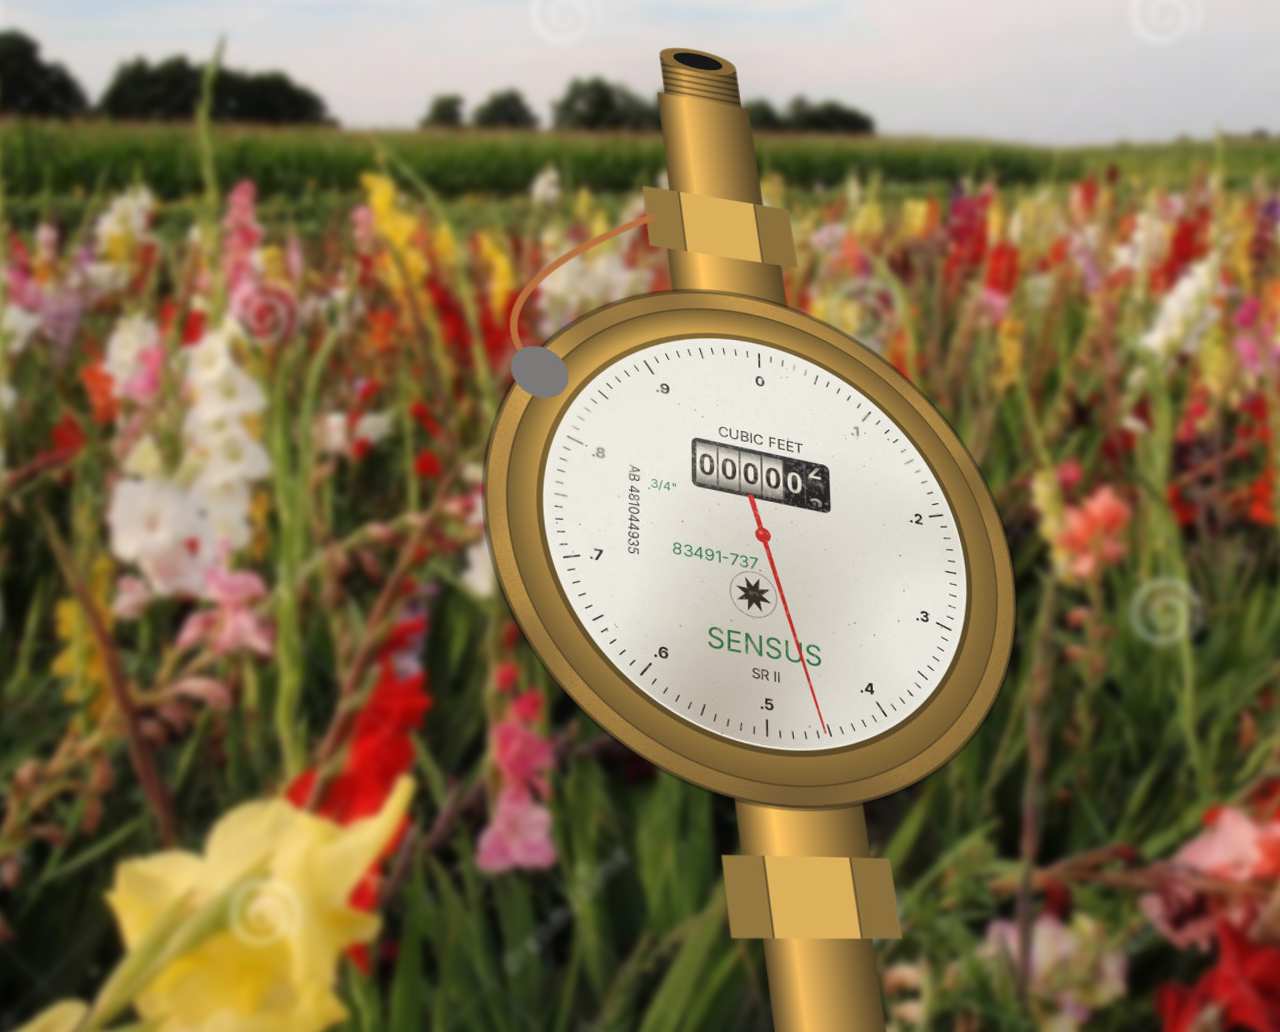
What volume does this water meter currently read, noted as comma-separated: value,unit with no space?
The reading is 2.45,ft³
